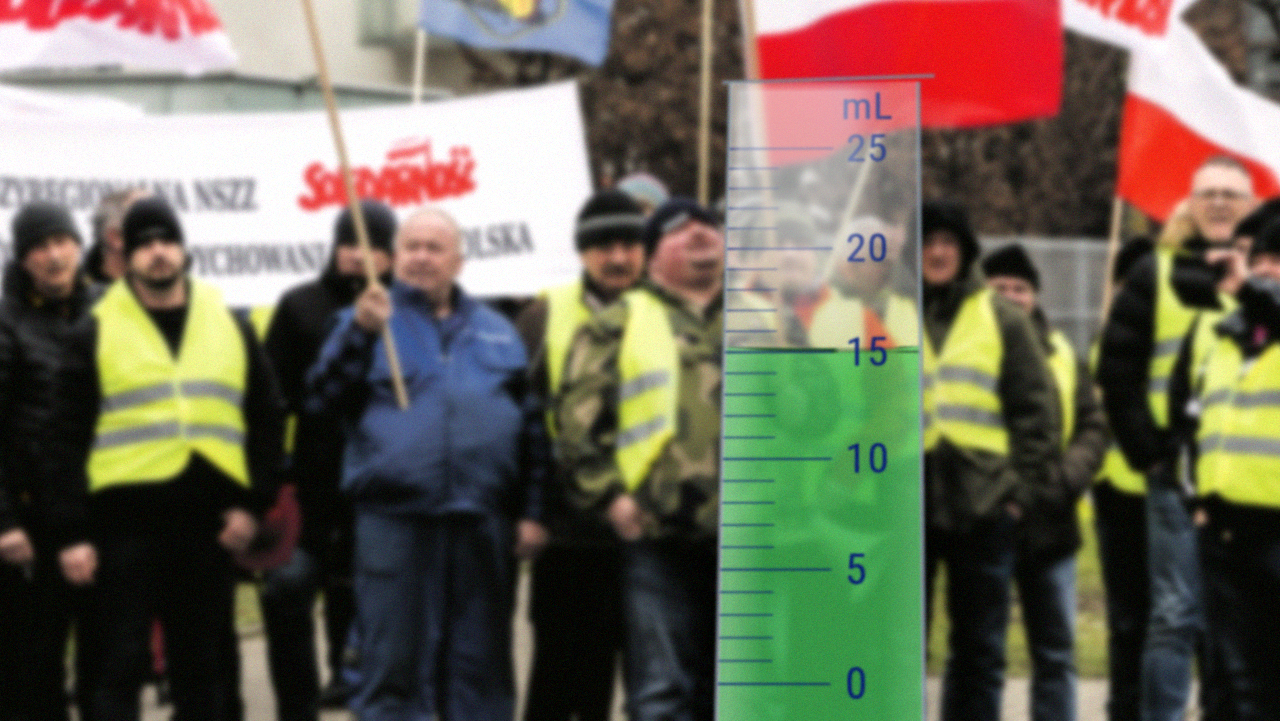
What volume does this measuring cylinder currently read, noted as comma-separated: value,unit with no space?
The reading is 15,mL
